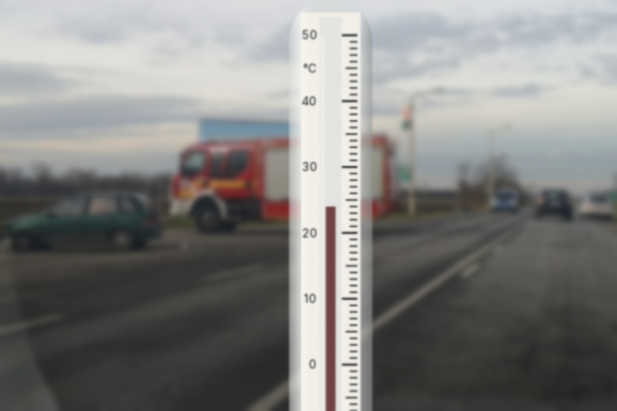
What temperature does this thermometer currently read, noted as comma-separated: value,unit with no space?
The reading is 24,°C
